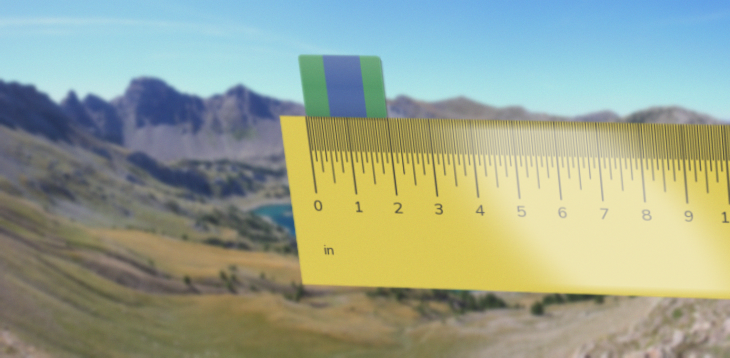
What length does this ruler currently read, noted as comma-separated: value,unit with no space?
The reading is 2,in
